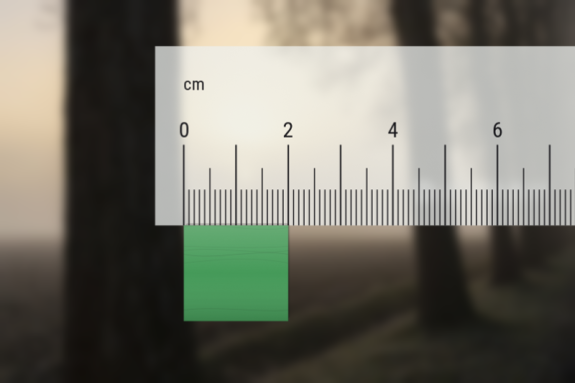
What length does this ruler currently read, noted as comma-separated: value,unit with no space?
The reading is 2,cm
